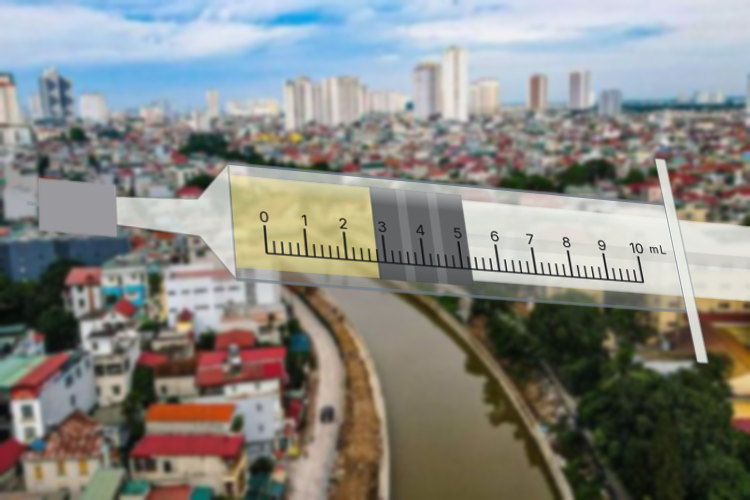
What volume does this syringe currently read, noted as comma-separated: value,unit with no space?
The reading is 2.8,mL
